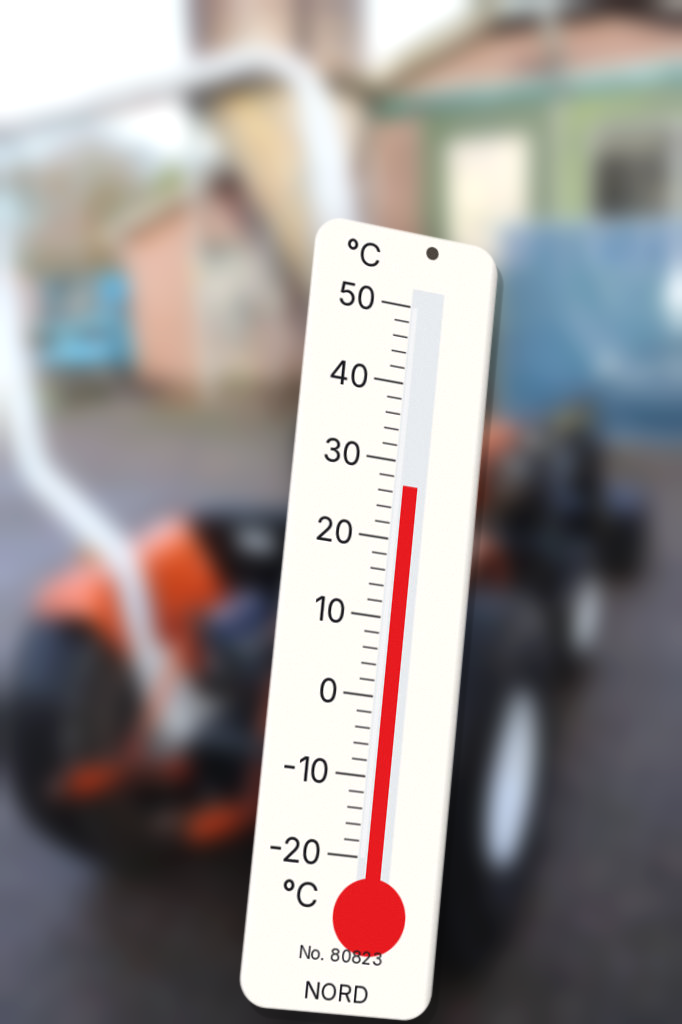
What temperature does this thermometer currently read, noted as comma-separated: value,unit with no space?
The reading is 27,°C
